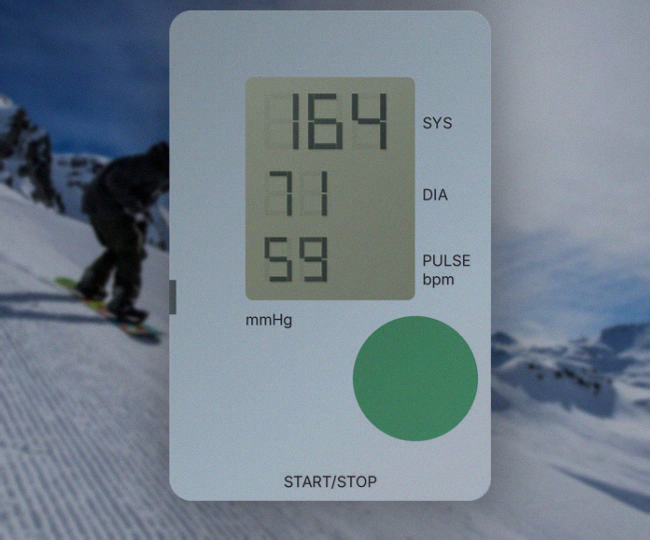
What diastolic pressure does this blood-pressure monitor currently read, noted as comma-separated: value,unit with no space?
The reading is 71,mmHg
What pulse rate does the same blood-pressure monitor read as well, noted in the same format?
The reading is 59,bpm
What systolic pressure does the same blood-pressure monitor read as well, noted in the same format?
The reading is 164,mmHg
